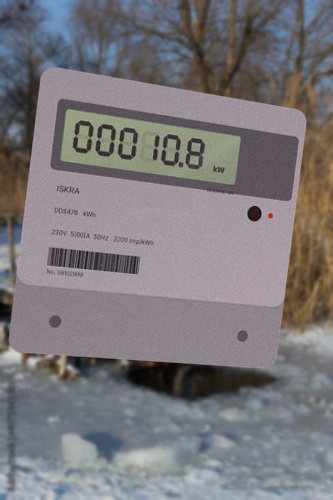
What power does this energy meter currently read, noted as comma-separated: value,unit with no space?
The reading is 10.8,kW
